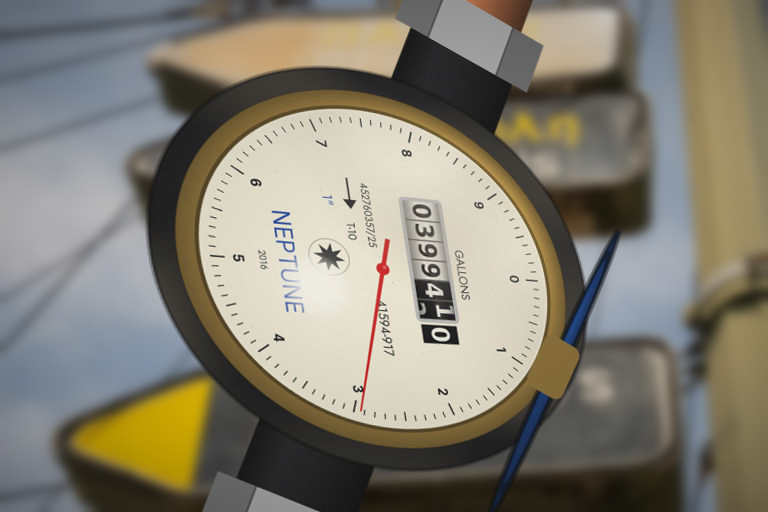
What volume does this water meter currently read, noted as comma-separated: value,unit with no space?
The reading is 399412.9,gal
